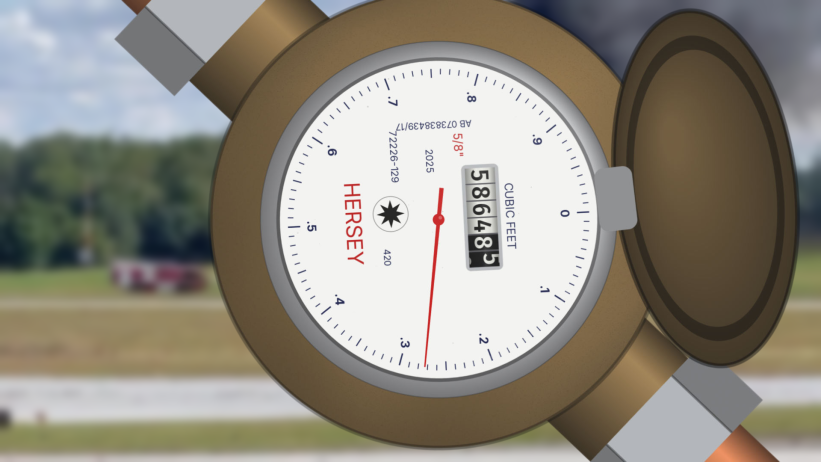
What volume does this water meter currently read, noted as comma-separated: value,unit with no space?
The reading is 586485.27,ft³
